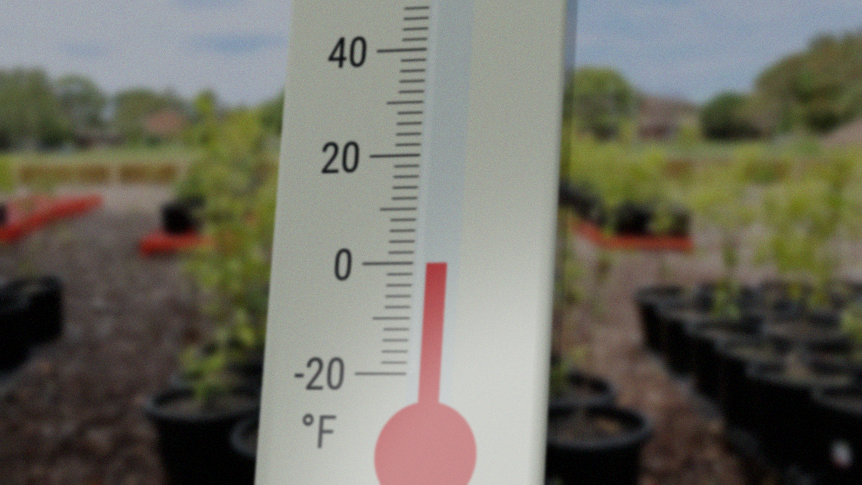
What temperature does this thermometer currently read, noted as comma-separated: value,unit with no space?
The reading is 0,°F
